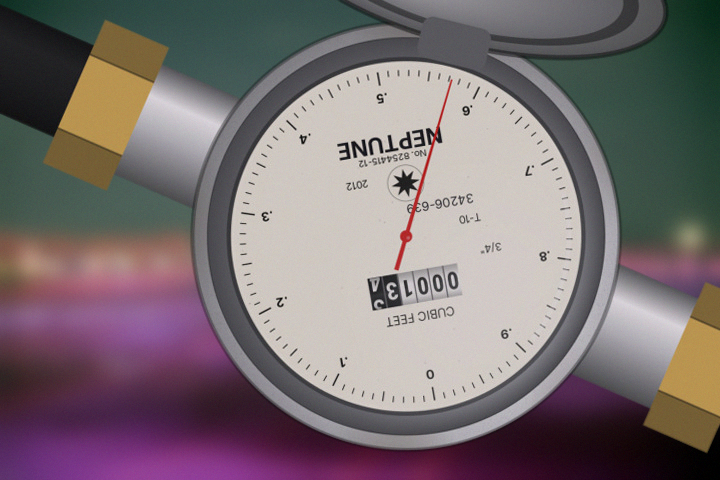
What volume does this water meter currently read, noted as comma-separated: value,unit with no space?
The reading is 133.57,ft³
